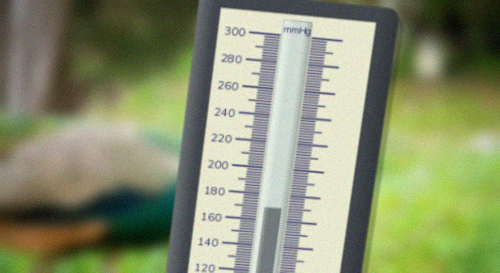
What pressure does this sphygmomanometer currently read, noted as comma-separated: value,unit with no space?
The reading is 170,mmHg
